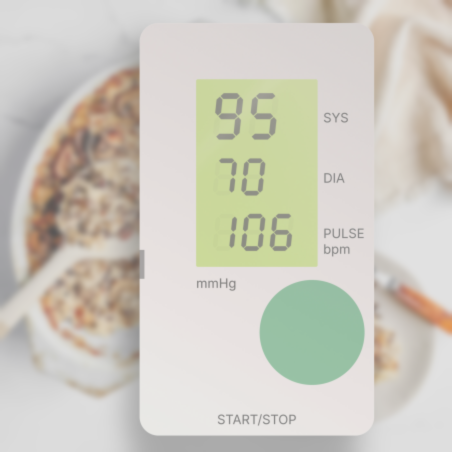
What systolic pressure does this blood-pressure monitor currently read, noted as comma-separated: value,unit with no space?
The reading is 95,mmHg
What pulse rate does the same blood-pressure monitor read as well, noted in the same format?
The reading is 106,bpm
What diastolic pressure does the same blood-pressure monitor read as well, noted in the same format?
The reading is 70,mmHg
